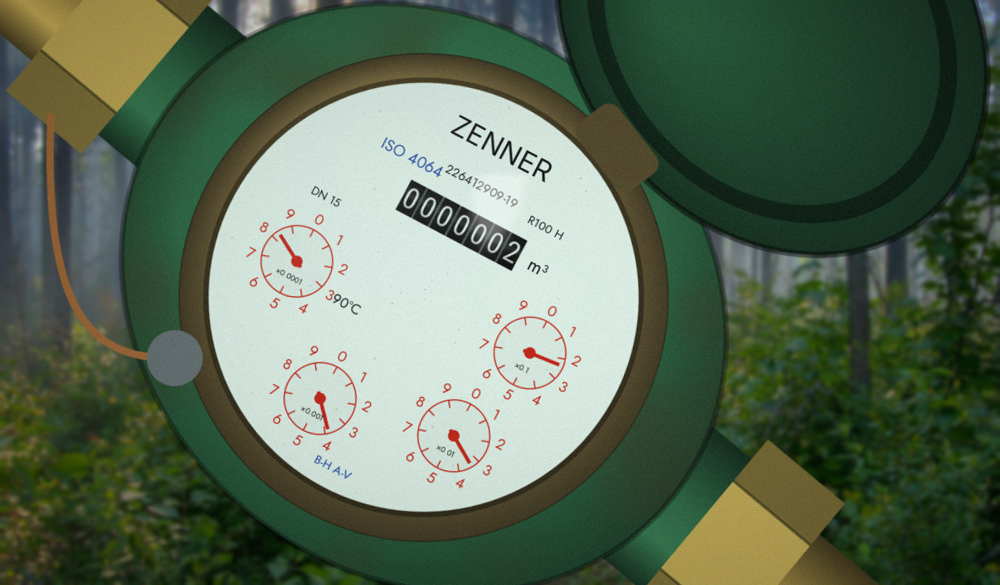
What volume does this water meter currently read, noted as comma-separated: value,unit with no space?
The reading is 2.2338,m³
